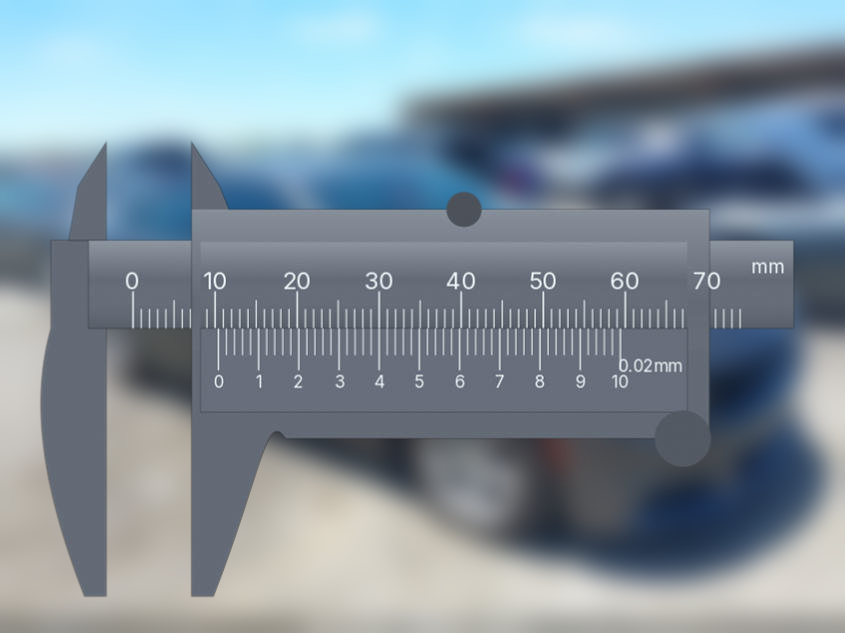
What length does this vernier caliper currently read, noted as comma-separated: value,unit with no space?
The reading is 10.4,mm
